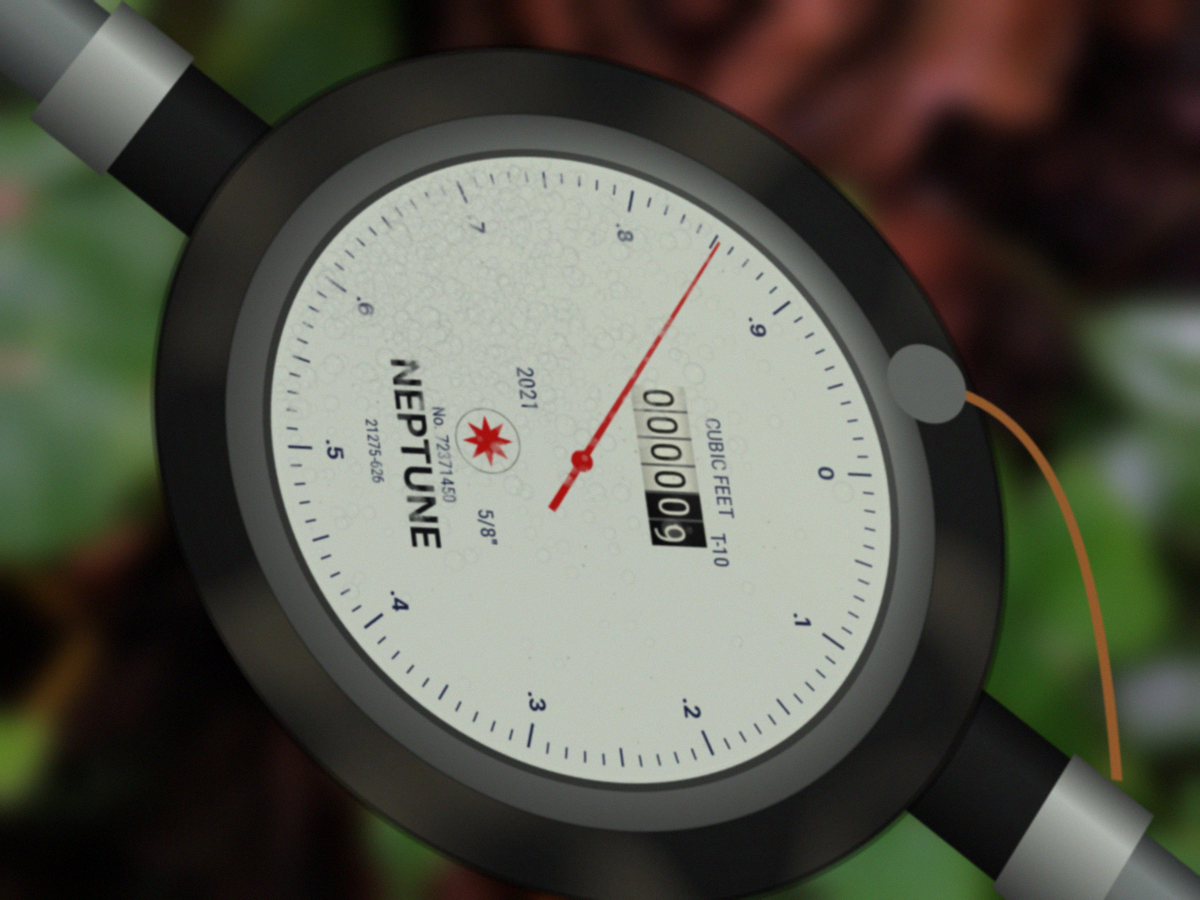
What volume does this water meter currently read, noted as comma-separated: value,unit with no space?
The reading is 8.85,ft³
